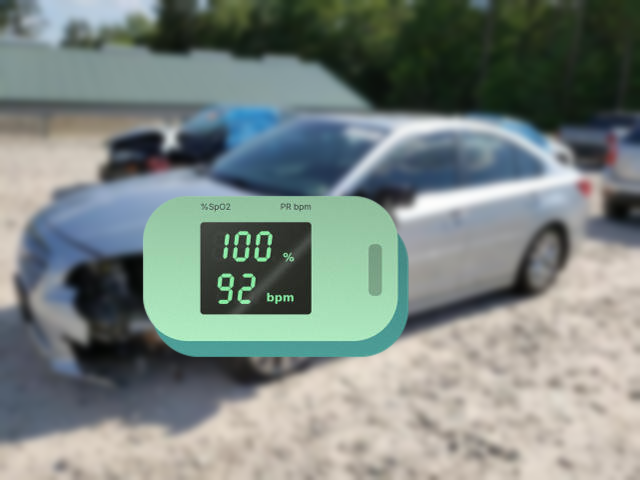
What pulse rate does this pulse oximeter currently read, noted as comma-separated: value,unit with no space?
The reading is 92,bpm
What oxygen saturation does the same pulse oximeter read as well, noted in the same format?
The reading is 100,%
